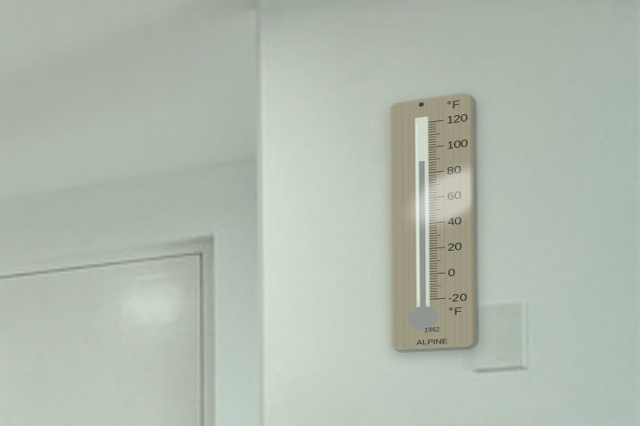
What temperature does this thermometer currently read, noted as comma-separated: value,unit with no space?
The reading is 90,°F
